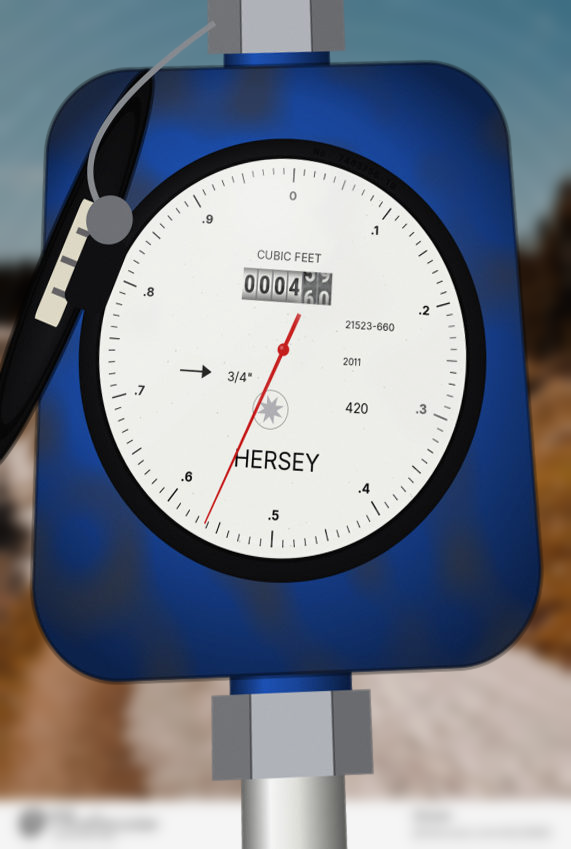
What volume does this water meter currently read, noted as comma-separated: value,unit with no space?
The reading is 459.56,ft³
